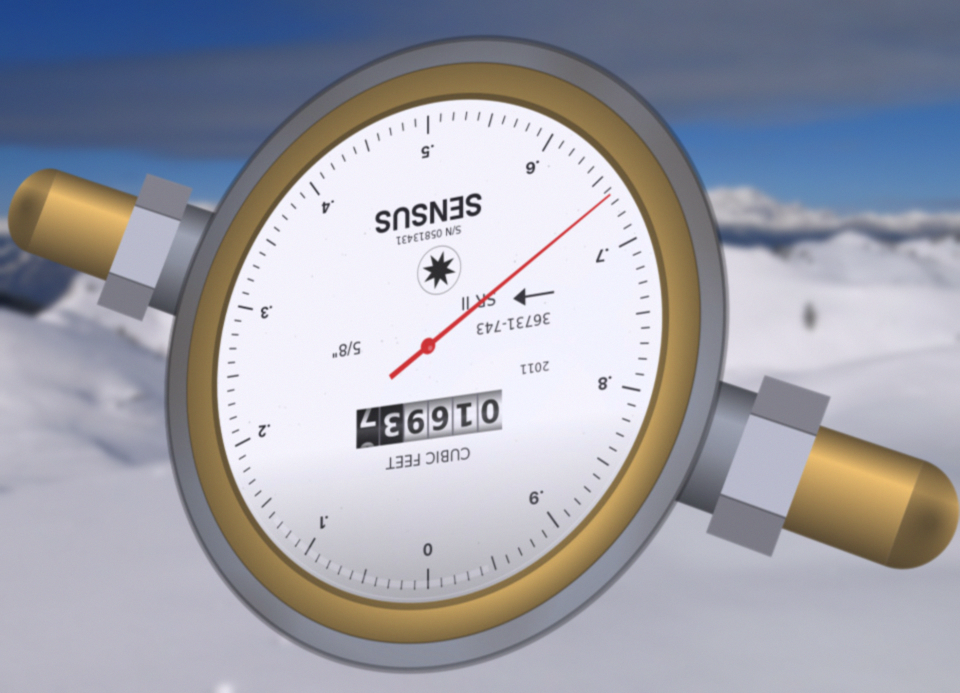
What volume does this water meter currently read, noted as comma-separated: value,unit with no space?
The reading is 16936.66,ft³
